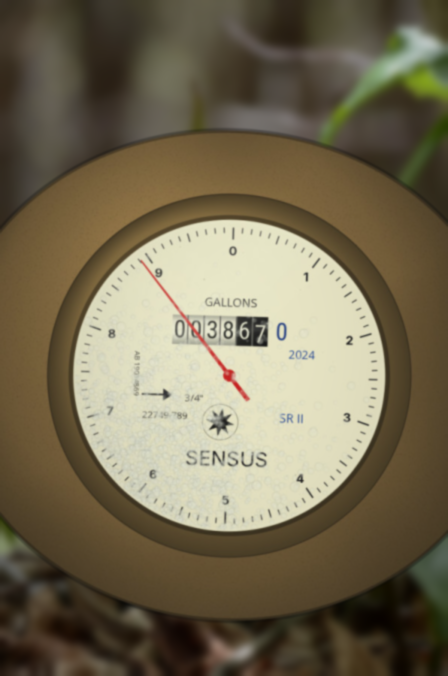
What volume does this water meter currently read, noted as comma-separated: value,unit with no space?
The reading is 38668.9,gal
